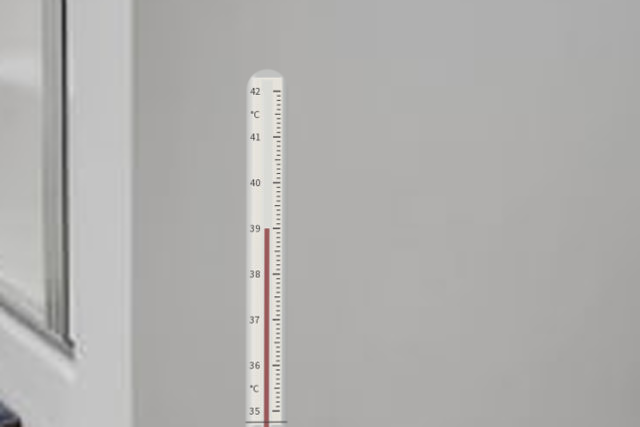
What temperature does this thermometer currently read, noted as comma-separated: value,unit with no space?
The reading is 39,°C
